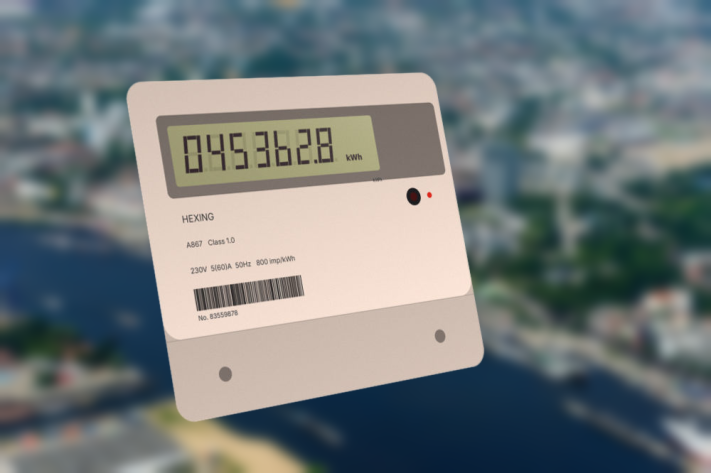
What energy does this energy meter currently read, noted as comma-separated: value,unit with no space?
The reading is 45362.8,kWh
